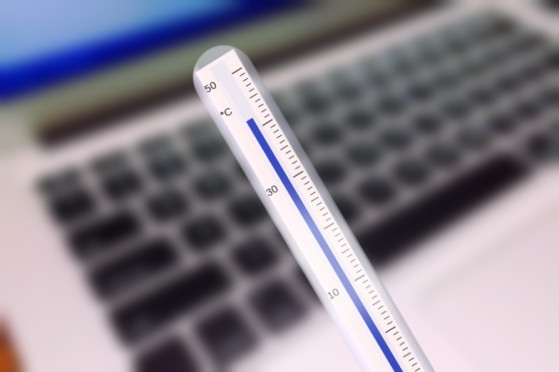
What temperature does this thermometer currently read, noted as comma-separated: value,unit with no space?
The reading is 42,°C
